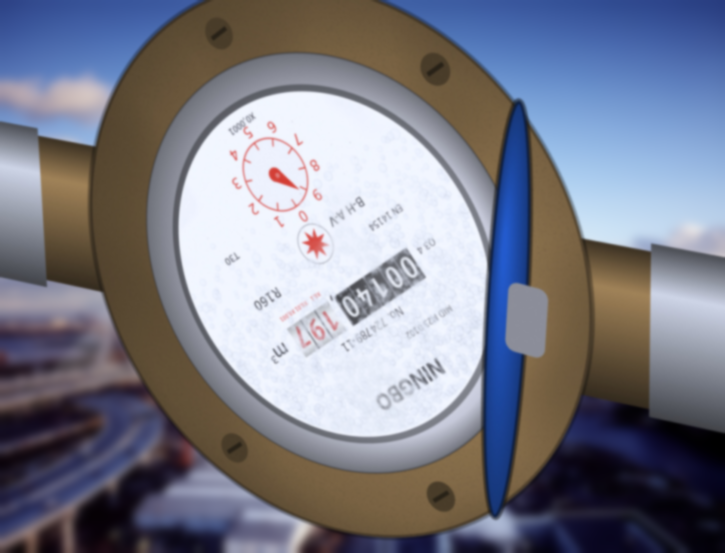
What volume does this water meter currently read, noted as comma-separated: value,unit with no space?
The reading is 140.1969,m³
